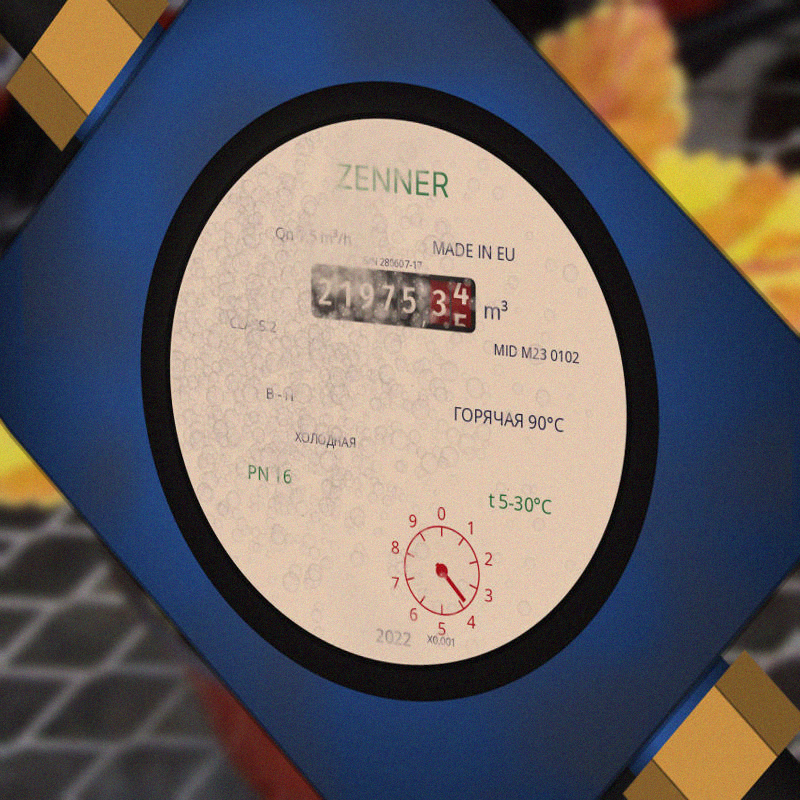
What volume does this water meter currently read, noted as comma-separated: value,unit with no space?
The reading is 21975.343,m³
